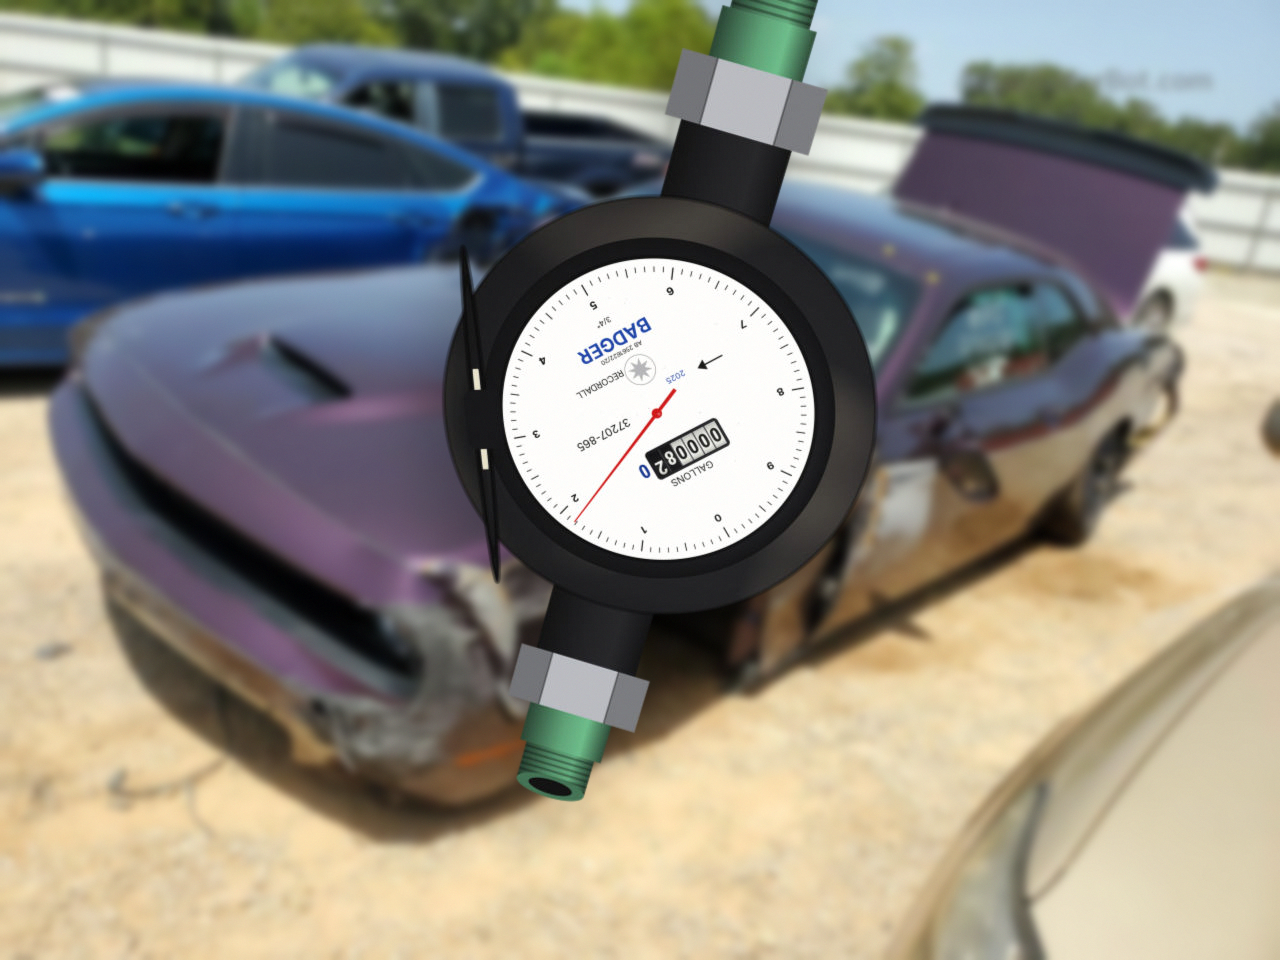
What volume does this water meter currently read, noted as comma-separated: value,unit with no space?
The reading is 821.8,gal
